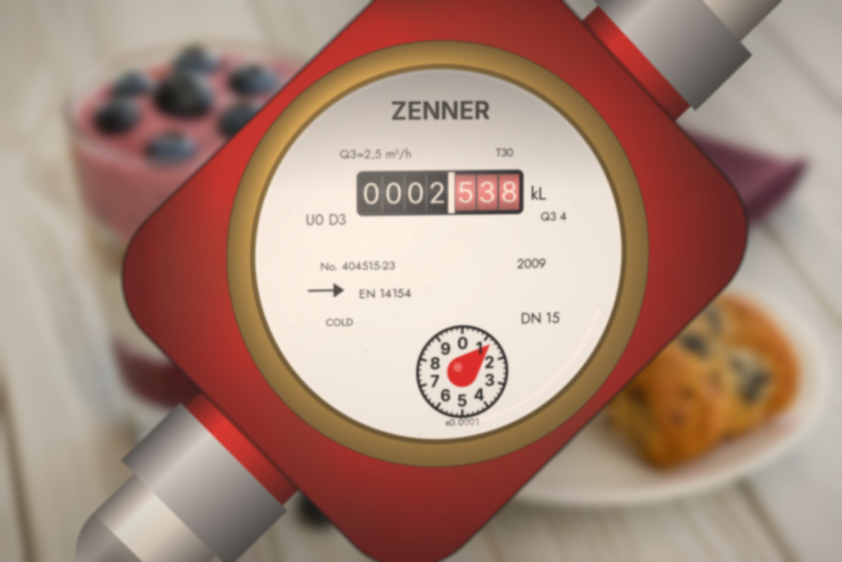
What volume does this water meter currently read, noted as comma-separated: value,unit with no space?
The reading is 2.5381,kL
